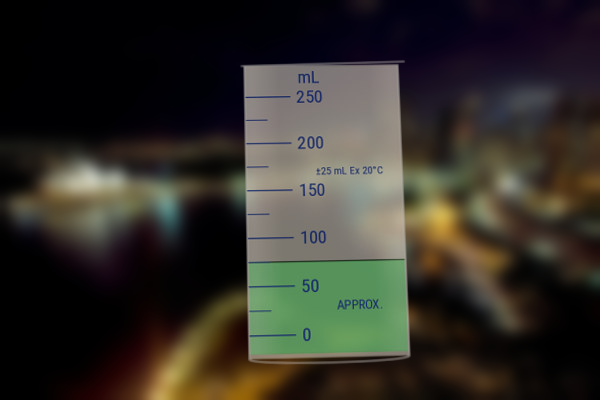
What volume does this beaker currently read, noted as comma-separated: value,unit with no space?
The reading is 75,mL
